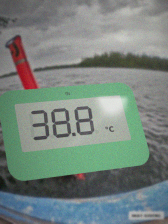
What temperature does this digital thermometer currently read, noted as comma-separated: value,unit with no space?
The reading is 38.8,°C
